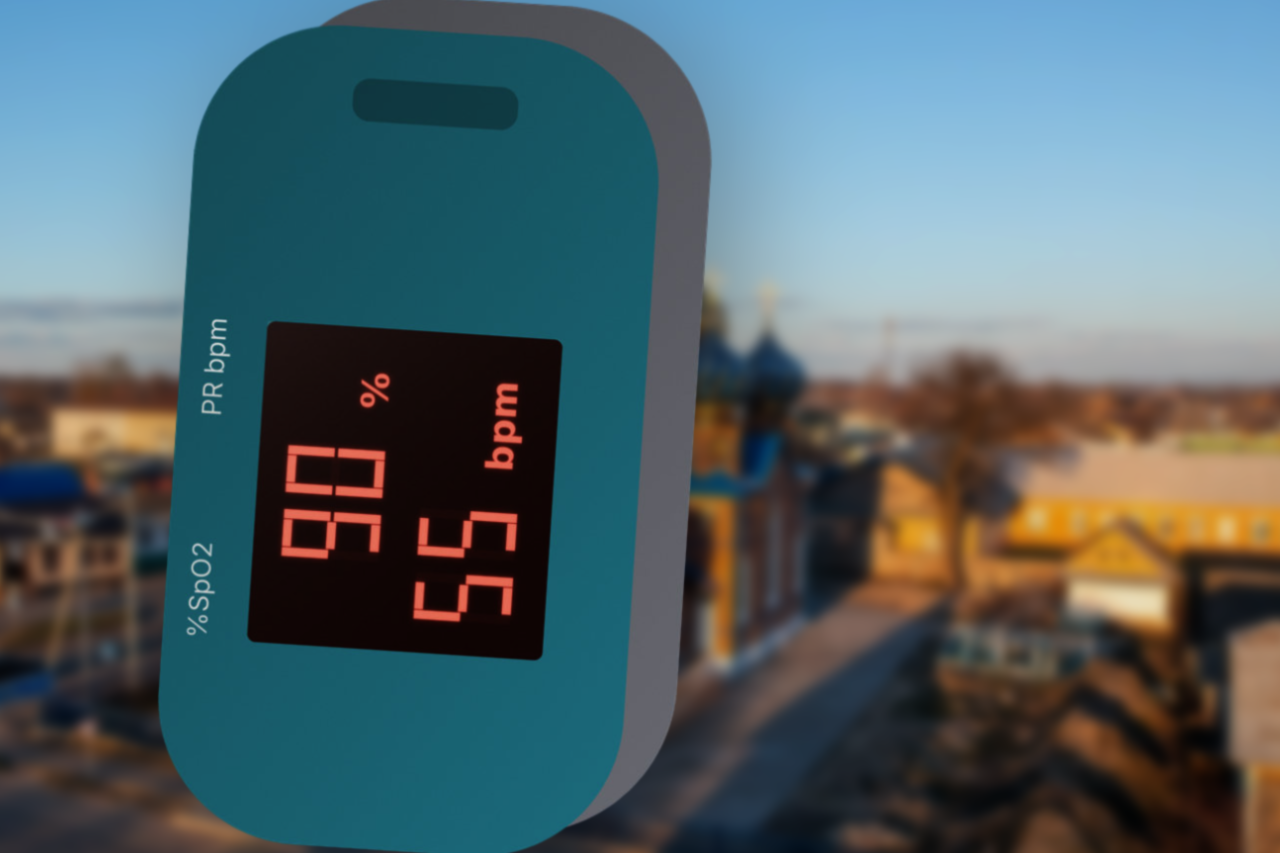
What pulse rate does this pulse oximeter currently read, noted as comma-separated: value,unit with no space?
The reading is 55,bpm
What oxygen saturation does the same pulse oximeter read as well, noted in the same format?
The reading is 90,%
